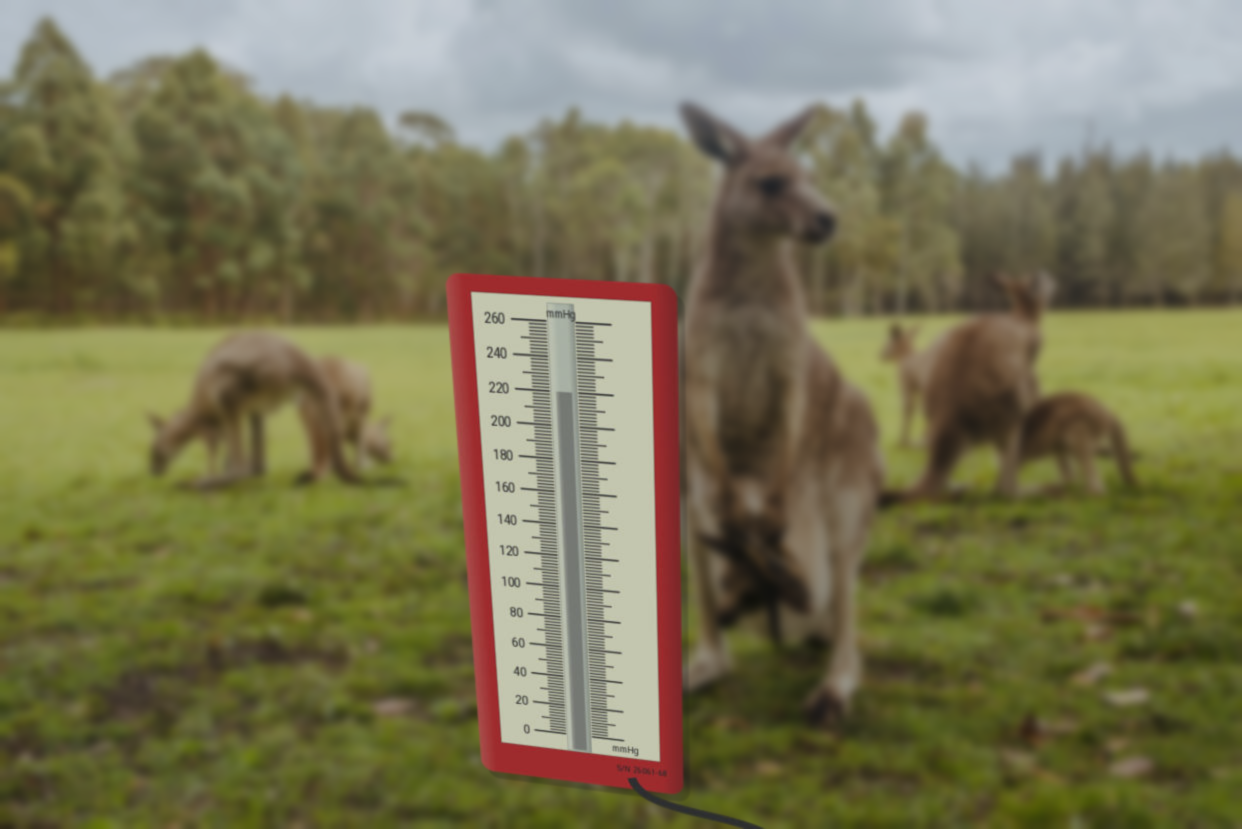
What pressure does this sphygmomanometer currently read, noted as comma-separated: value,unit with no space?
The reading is 220,mmHg
